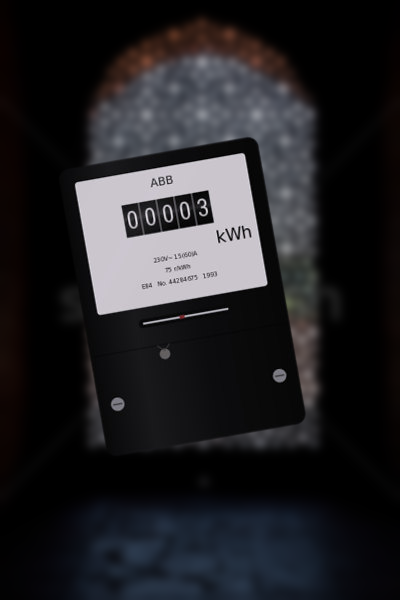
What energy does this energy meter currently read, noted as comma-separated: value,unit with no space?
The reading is 3,kWh
